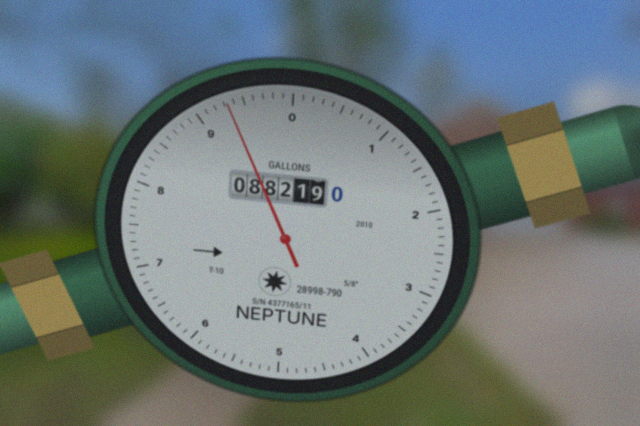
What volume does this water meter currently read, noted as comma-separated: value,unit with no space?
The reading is 882189.3,gal
